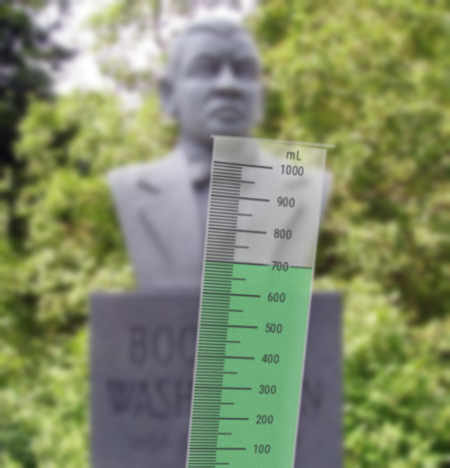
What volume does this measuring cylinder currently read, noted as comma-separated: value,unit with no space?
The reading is 700,mL
